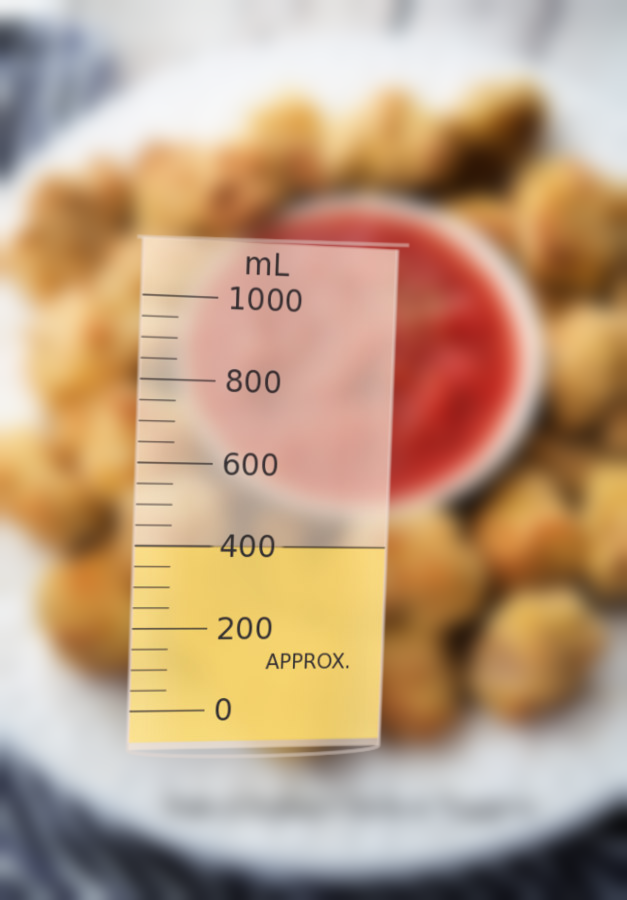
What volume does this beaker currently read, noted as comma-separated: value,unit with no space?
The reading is 400,mL
